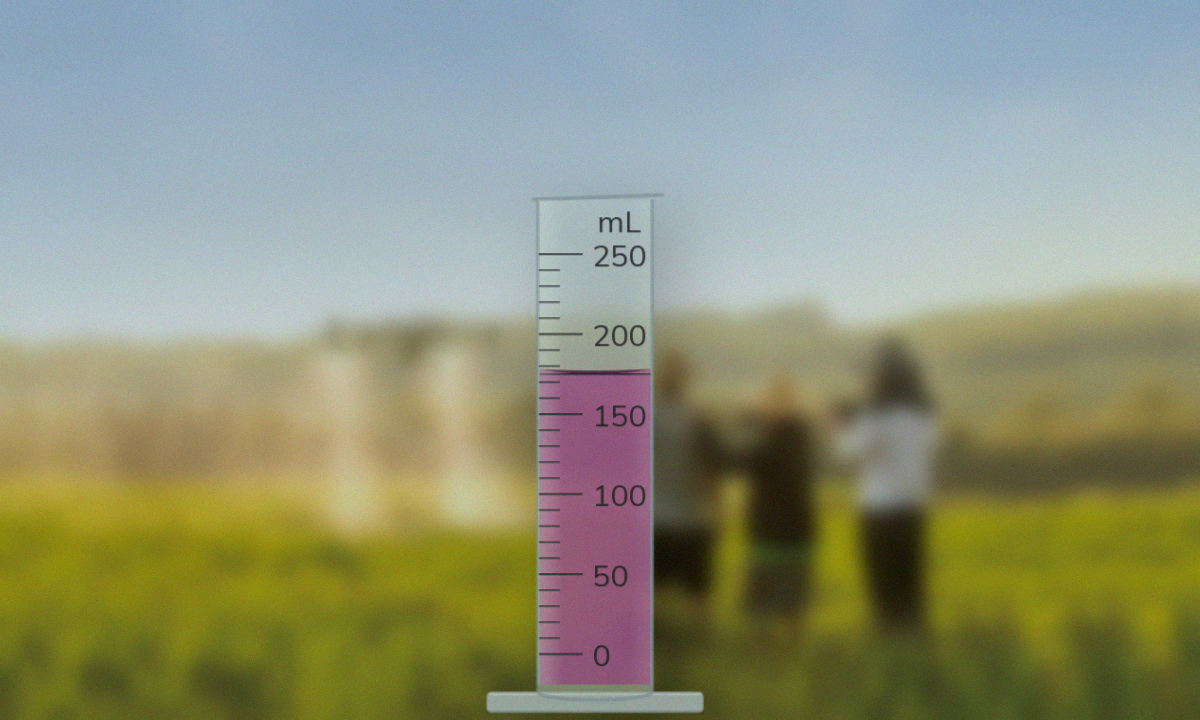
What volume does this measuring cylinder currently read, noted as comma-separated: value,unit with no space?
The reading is 175,mL
